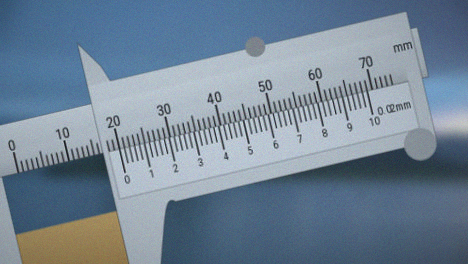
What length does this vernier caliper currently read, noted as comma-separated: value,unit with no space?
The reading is 20.0,mm
